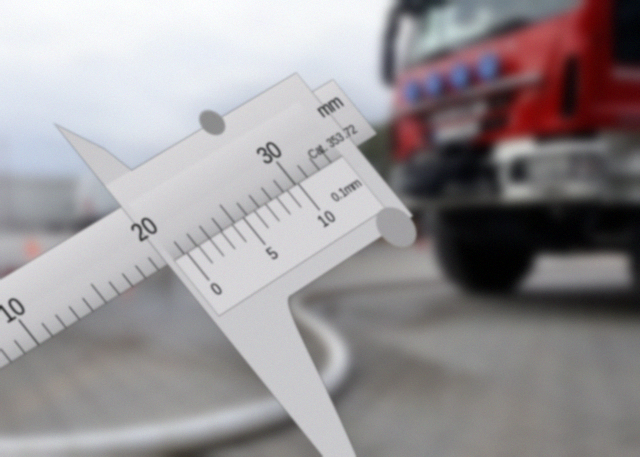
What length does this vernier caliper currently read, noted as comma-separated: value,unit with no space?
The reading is 21.2,mm
